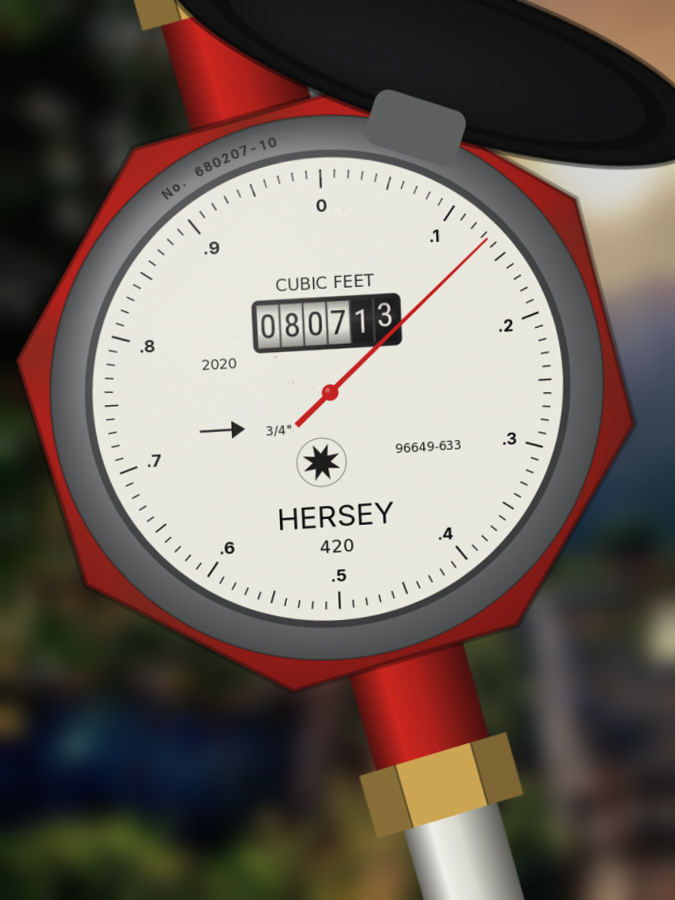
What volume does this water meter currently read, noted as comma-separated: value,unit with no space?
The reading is 80713.13,ft³
